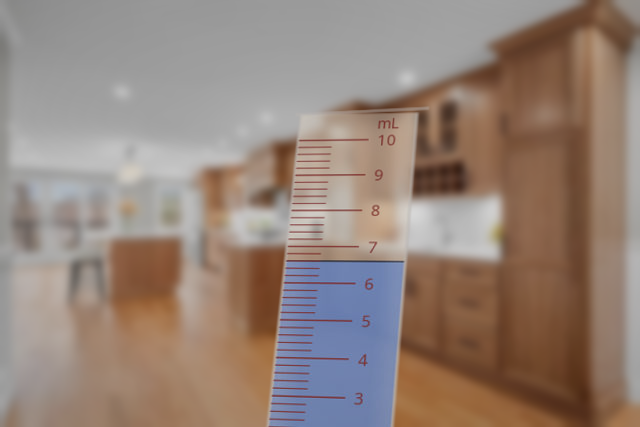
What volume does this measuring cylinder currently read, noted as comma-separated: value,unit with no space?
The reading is 6.6,mL
